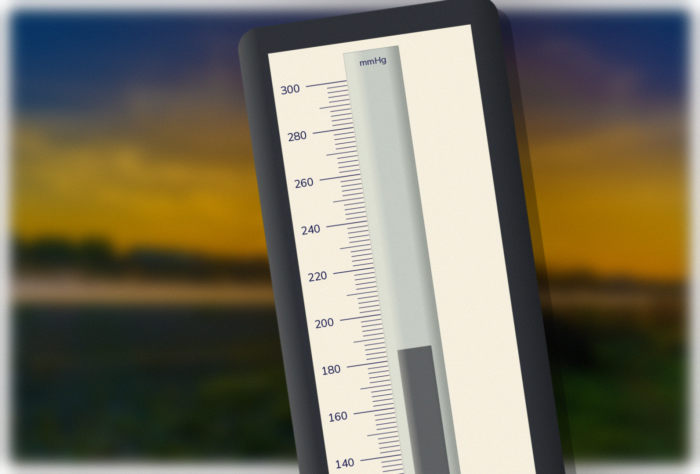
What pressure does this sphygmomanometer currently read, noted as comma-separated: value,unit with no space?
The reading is 184,mmHg
